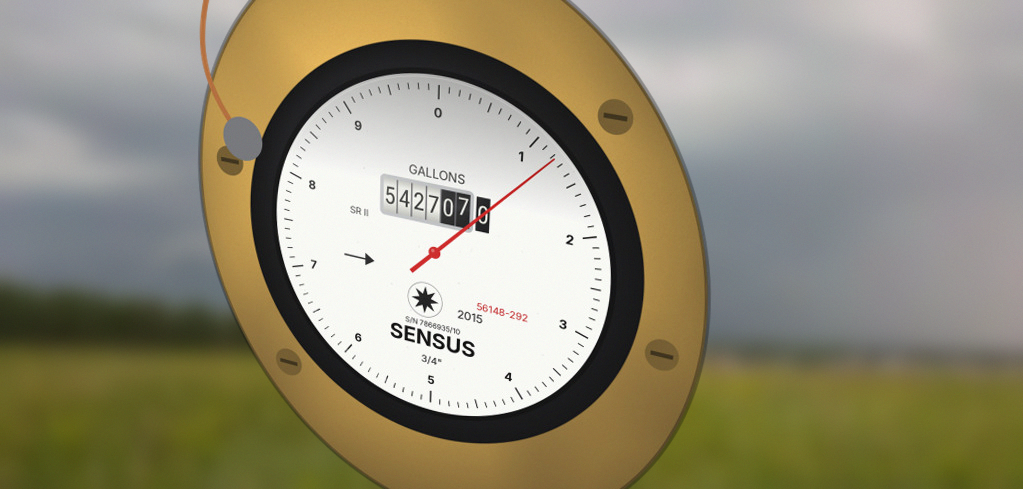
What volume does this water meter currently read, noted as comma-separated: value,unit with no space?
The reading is 5427071.2,gal
